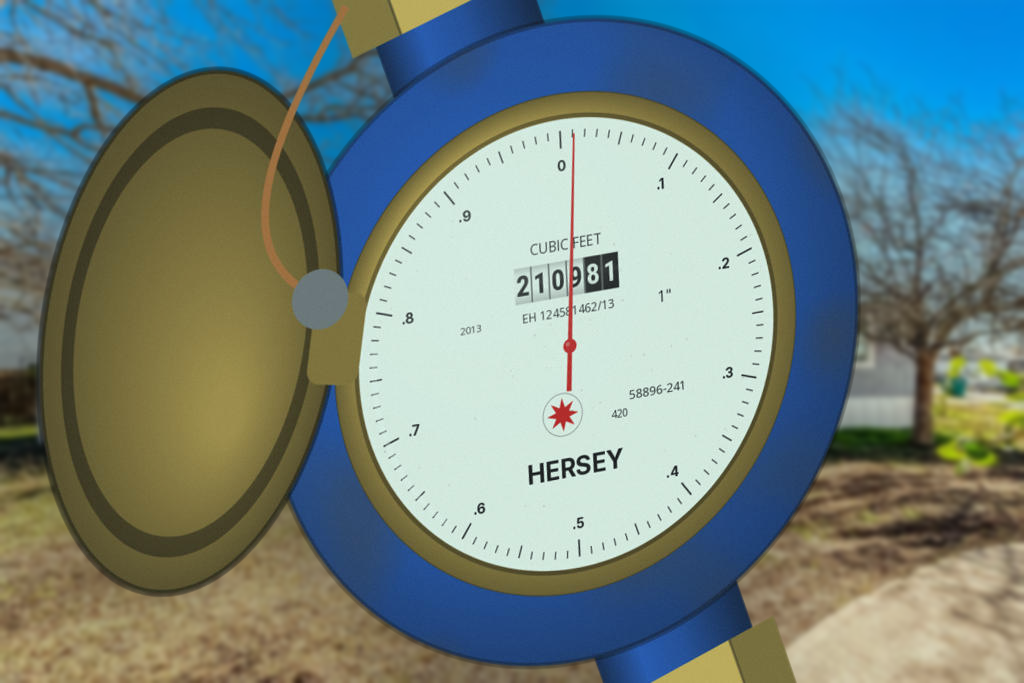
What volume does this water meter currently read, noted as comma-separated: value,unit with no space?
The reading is 210981.01,ft³
